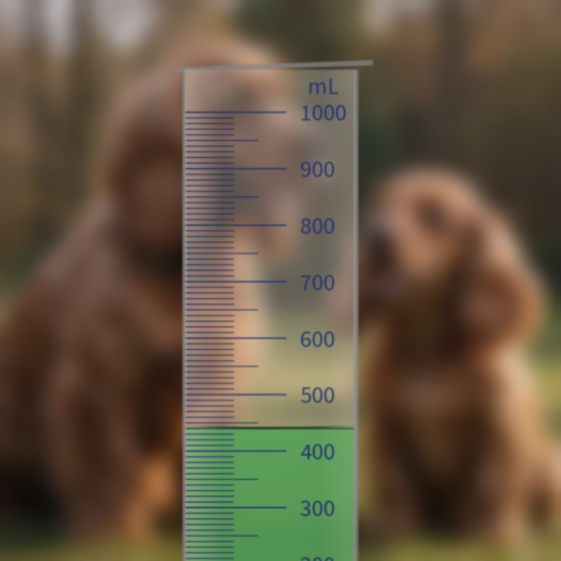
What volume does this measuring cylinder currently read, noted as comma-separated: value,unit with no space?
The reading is 440,mL
